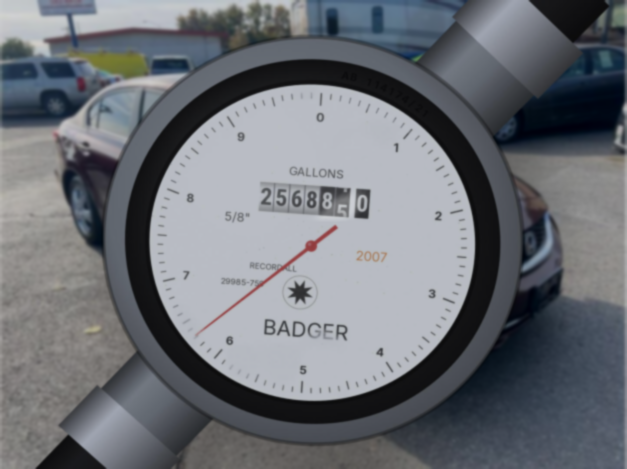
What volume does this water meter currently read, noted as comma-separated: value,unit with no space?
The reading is 2568846.3,gal
